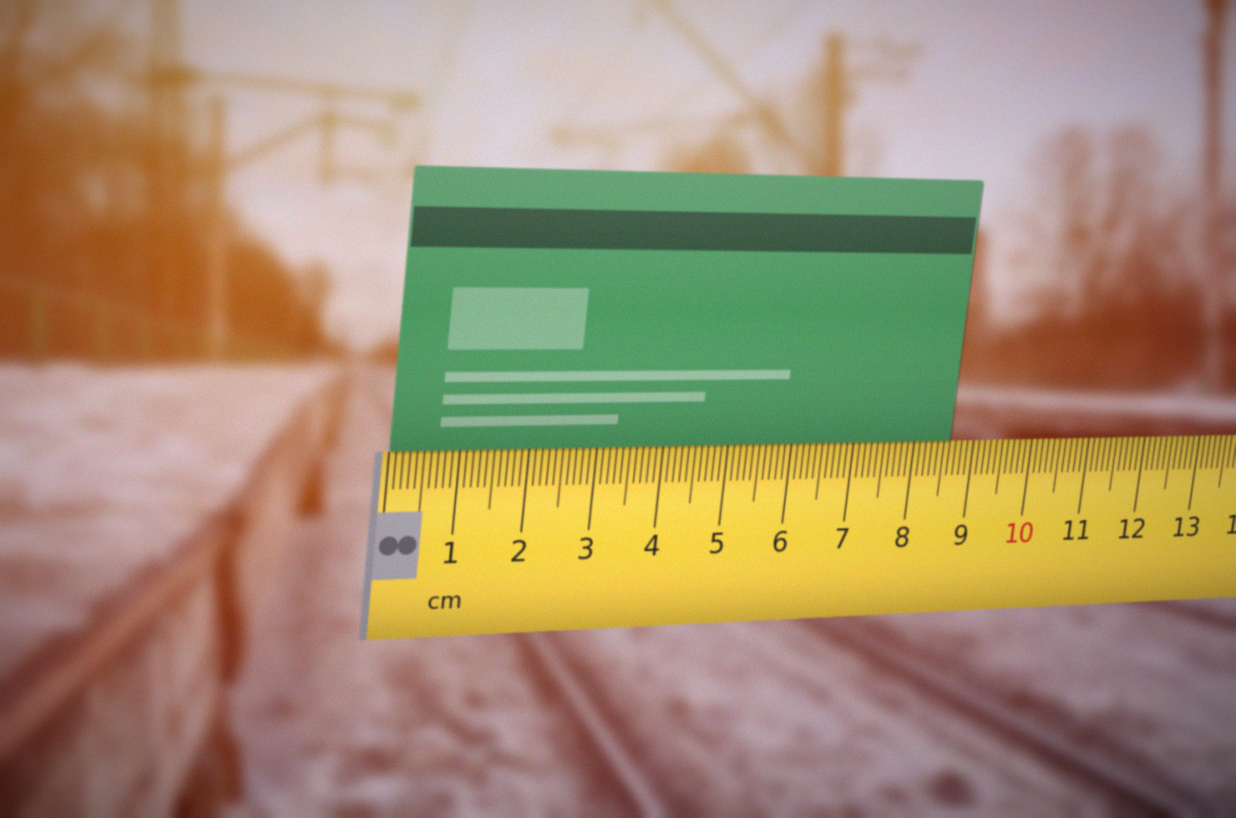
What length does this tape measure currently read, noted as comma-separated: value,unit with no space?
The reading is 8.6,cm
